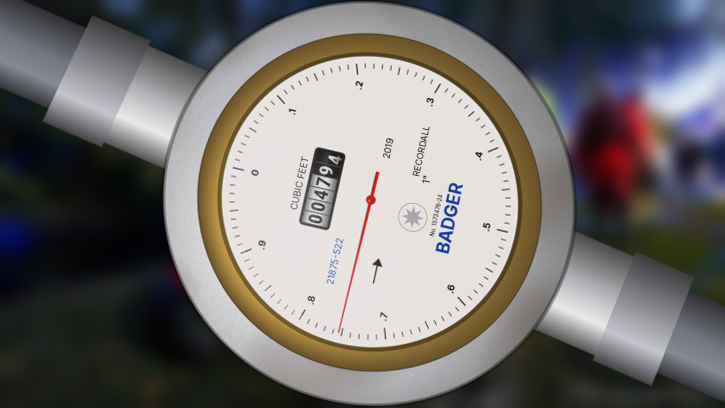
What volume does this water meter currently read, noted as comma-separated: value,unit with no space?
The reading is 4793.75,ft³
